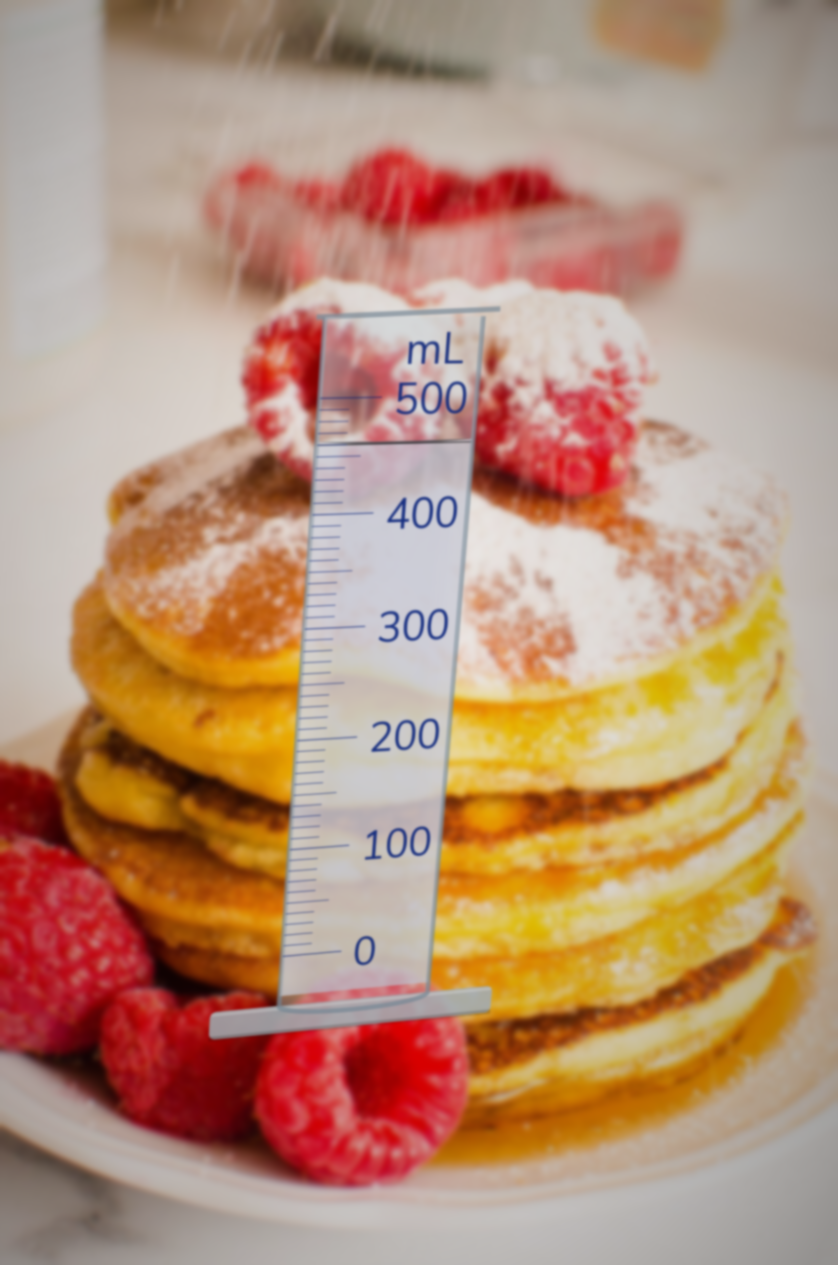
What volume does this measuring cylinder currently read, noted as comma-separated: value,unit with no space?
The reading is 460,mL
